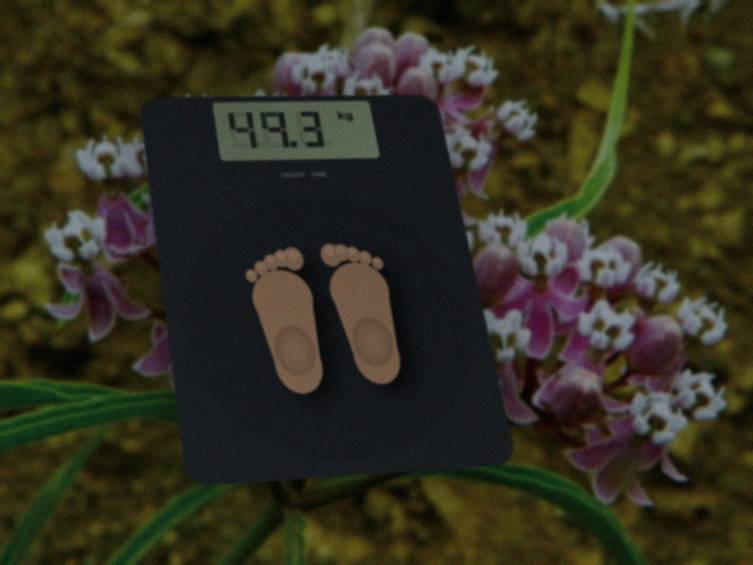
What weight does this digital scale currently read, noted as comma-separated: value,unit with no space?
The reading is 49.3,kg
